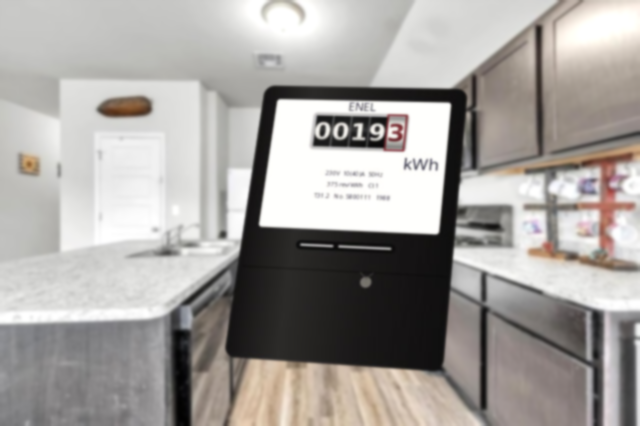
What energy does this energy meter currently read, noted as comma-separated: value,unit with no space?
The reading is 19.3,kWh
